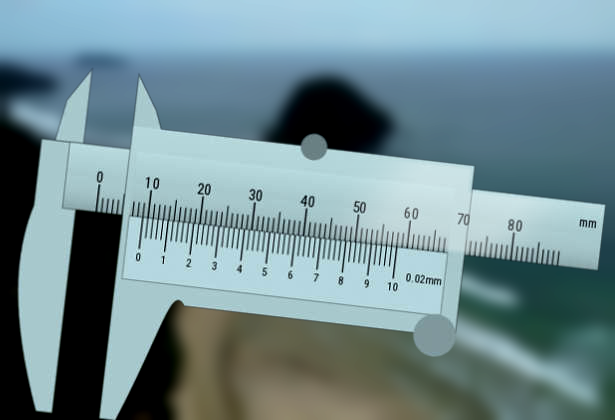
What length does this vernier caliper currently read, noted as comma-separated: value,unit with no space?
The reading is 9.0,mm
